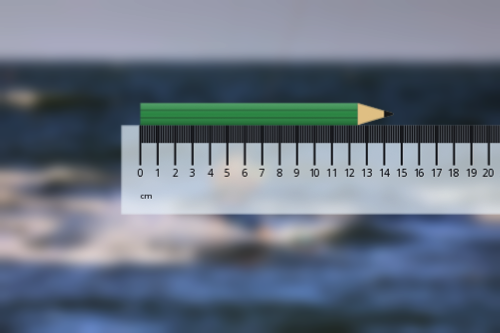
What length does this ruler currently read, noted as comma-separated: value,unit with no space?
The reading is 14.5,cm
